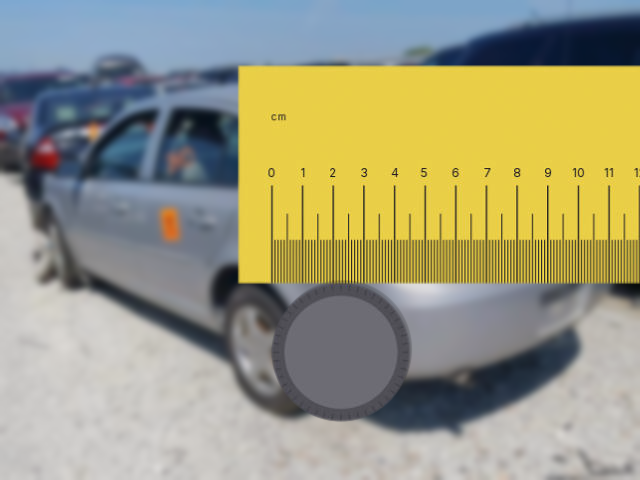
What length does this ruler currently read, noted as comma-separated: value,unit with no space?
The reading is 4.5,cm
